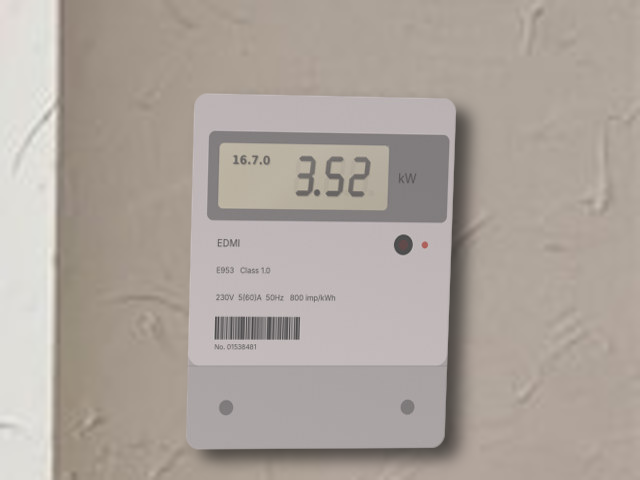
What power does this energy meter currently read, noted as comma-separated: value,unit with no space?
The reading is 3.52,kW
